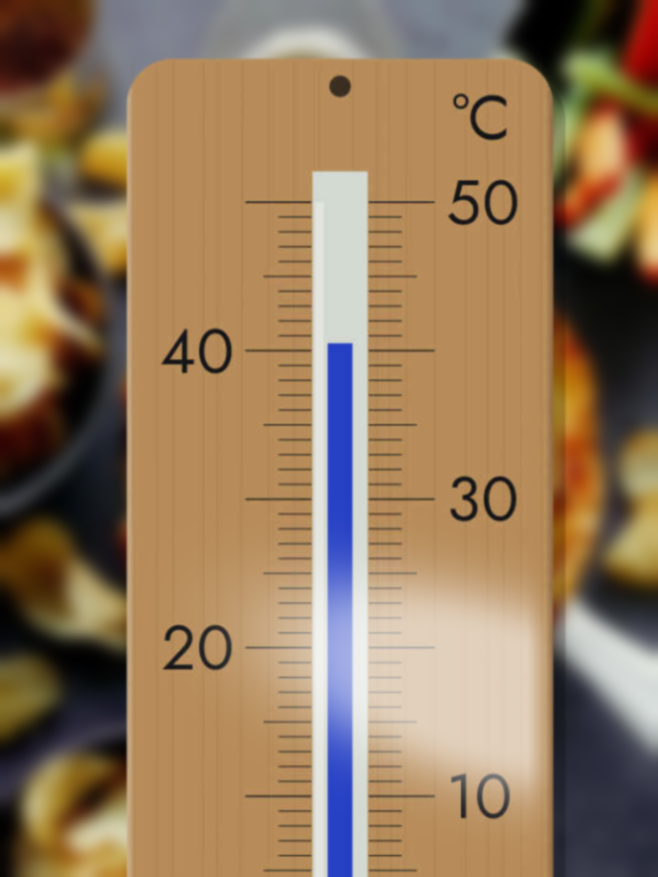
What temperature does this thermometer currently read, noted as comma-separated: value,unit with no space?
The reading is 40.5,°C
